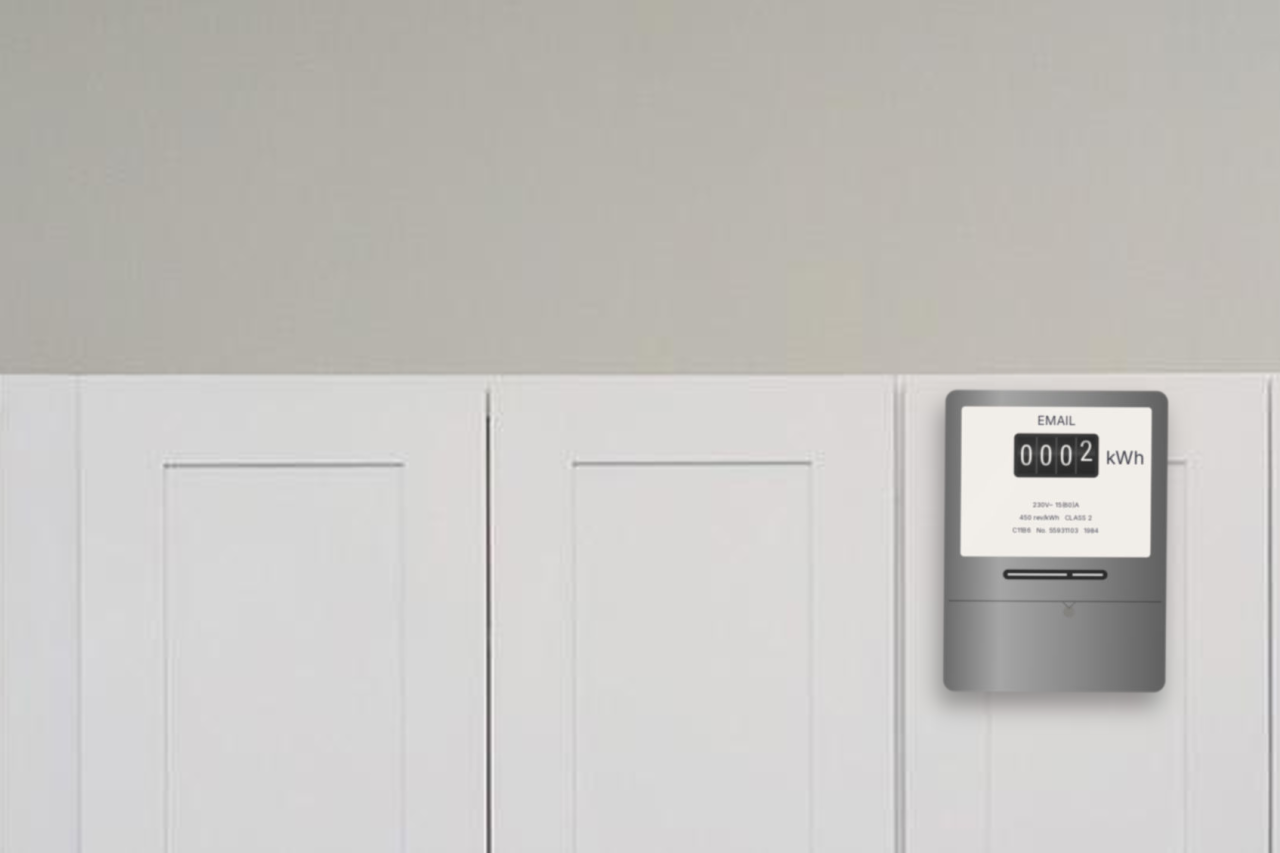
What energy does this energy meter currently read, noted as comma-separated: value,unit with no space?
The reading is 2,kWh
